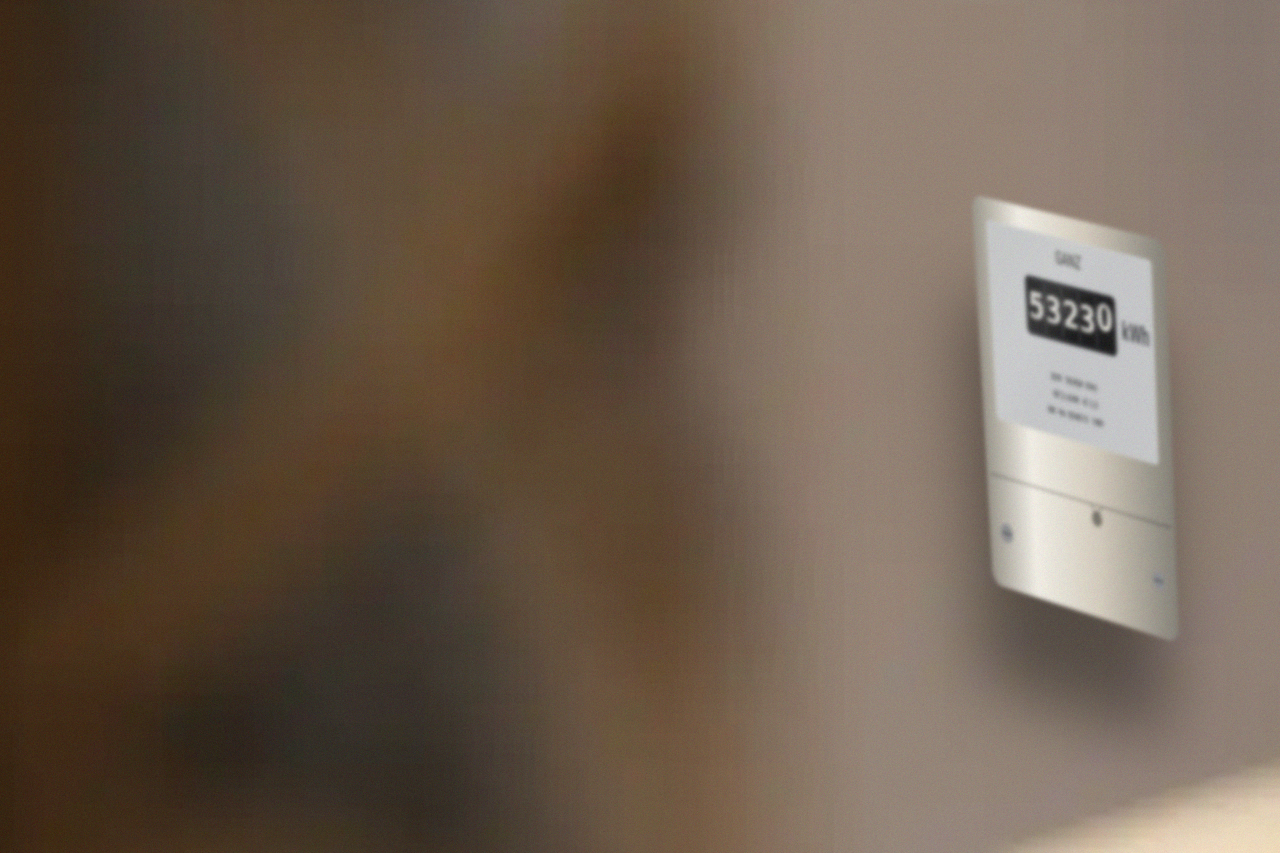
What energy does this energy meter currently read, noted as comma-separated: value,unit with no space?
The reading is 53230,kWh
